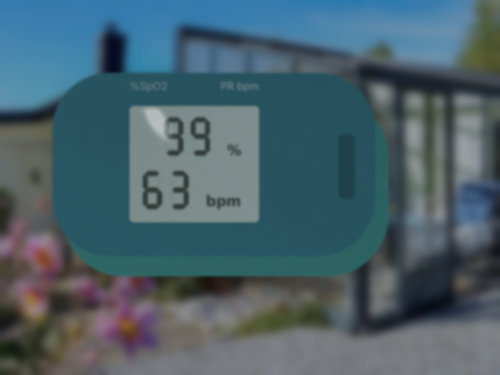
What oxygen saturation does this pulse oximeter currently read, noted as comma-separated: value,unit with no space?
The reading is 99,%
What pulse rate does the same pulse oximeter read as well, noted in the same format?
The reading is 63,bpm
